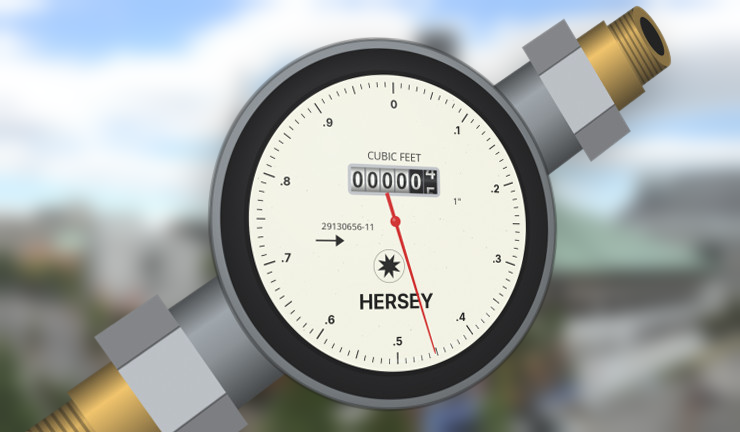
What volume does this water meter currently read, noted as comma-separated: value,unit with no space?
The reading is 4.45,ft³
